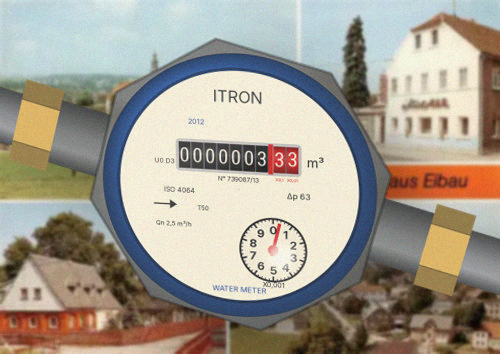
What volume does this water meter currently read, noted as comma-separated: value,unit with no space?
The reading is 3.330,m³
